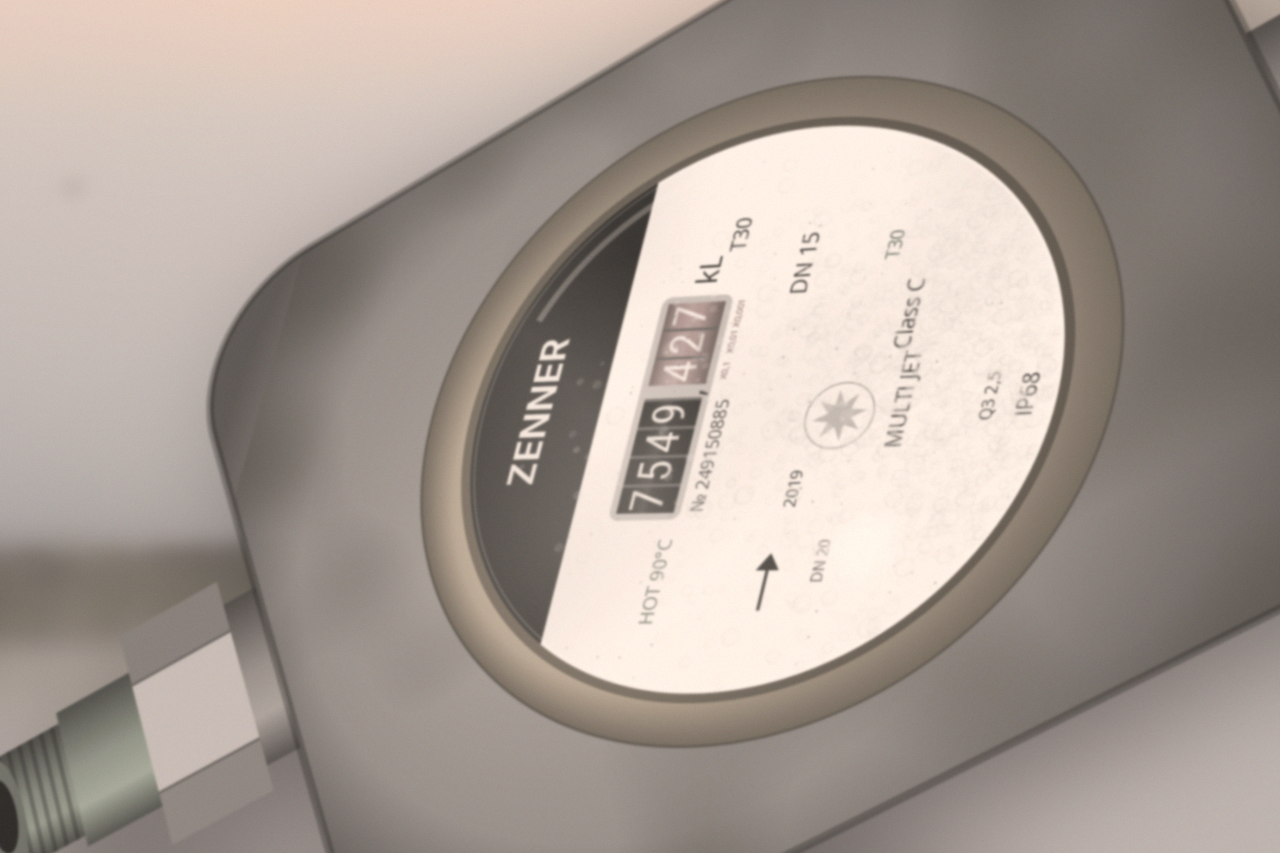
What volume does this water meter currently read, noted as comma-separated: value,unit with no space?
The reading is 7549.427,kL
